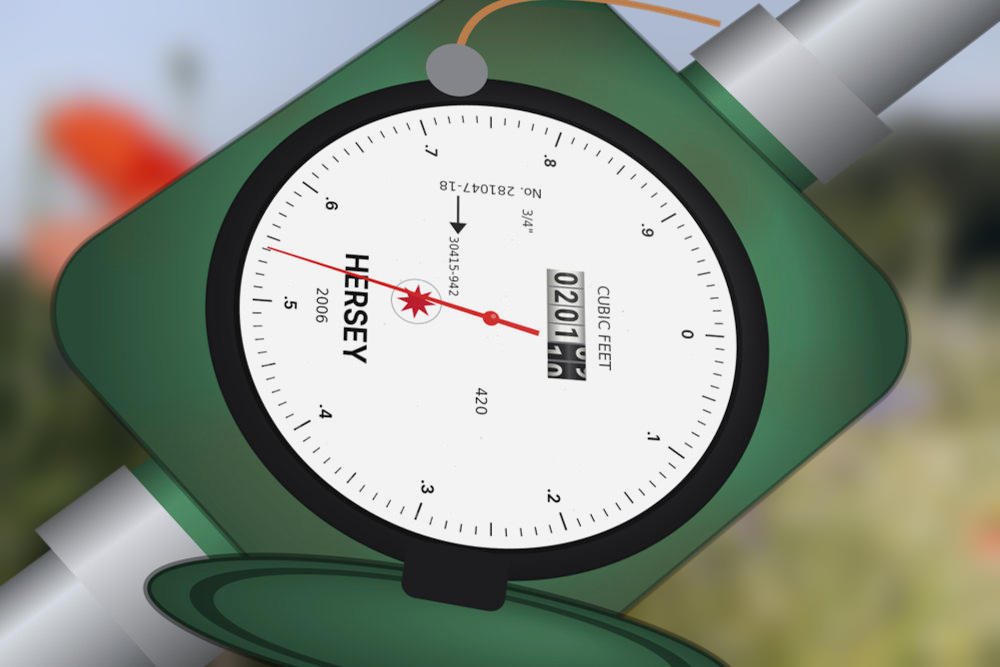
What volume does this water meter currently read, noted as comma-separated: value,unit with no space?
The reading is 20109.54,ft³
